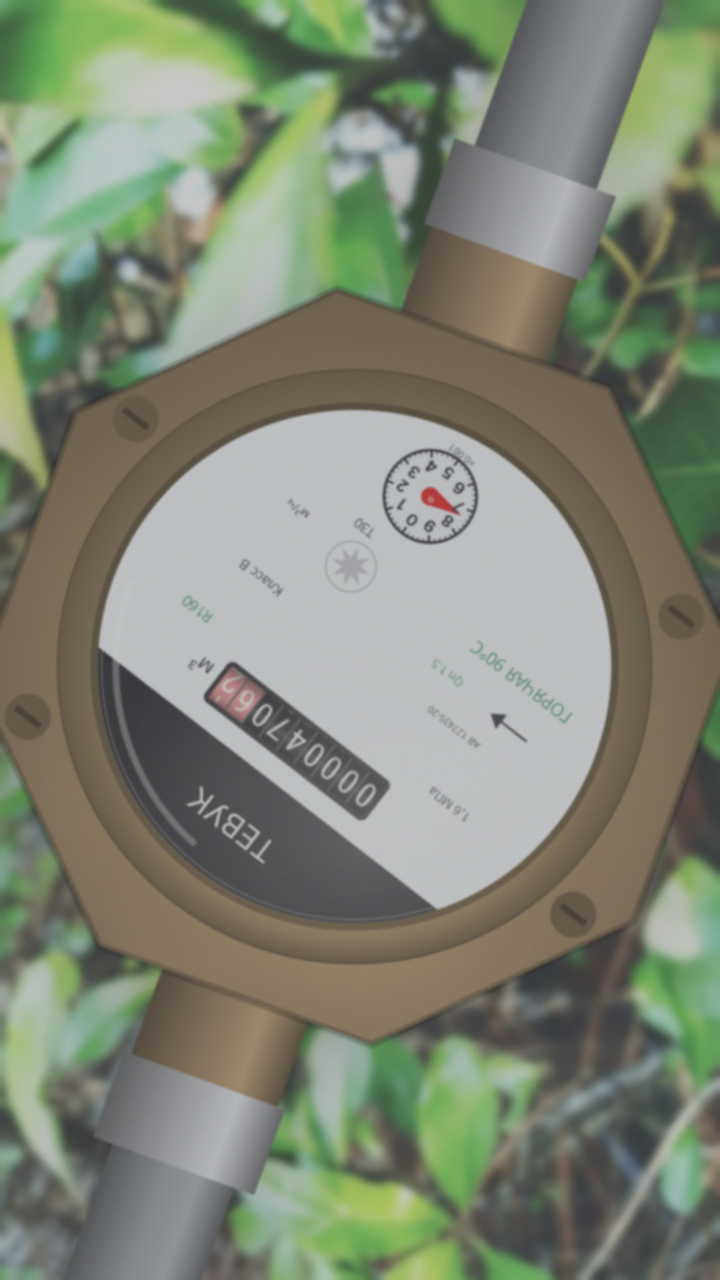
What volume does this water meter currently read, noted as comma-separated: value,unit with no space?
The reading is 470.617,m³
